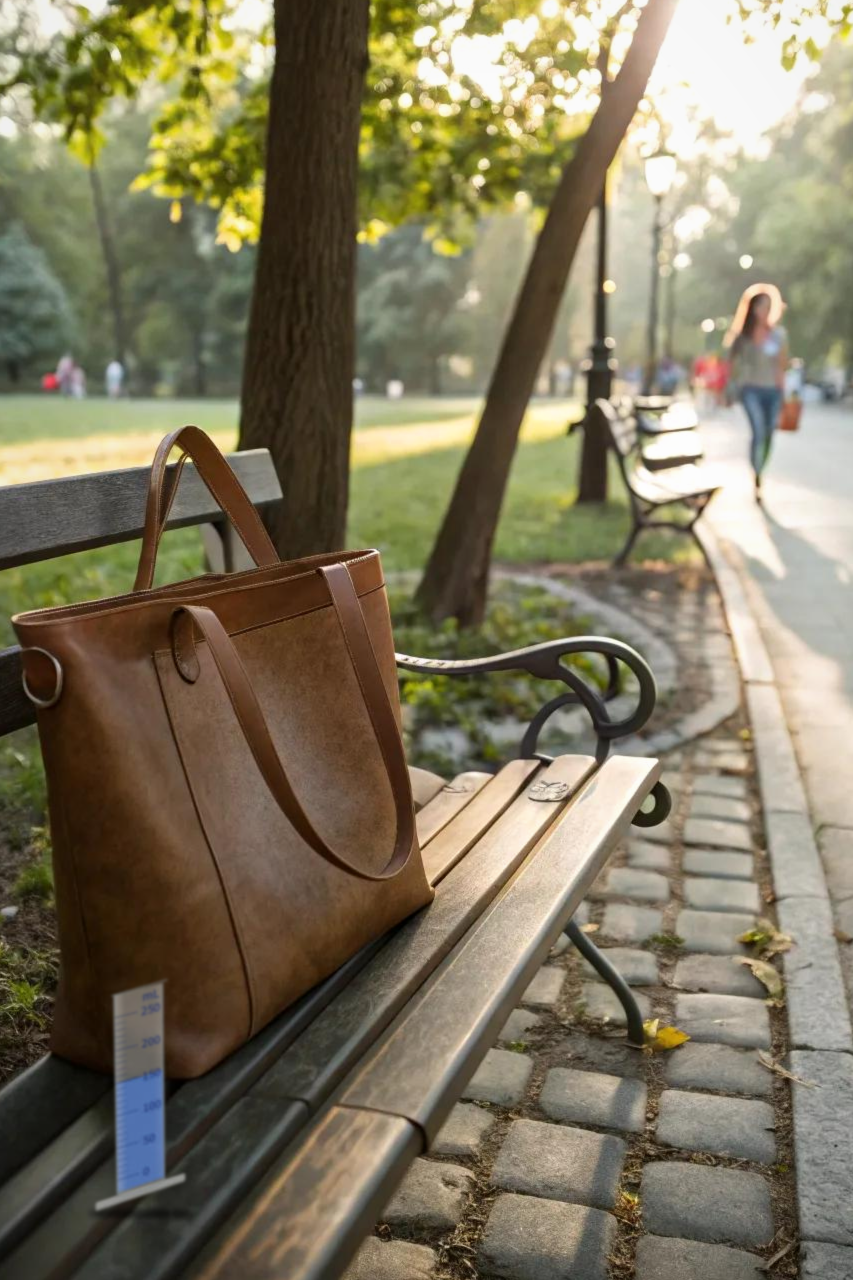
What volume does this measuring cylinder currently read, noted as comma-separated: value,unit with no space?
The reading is 150,mL
